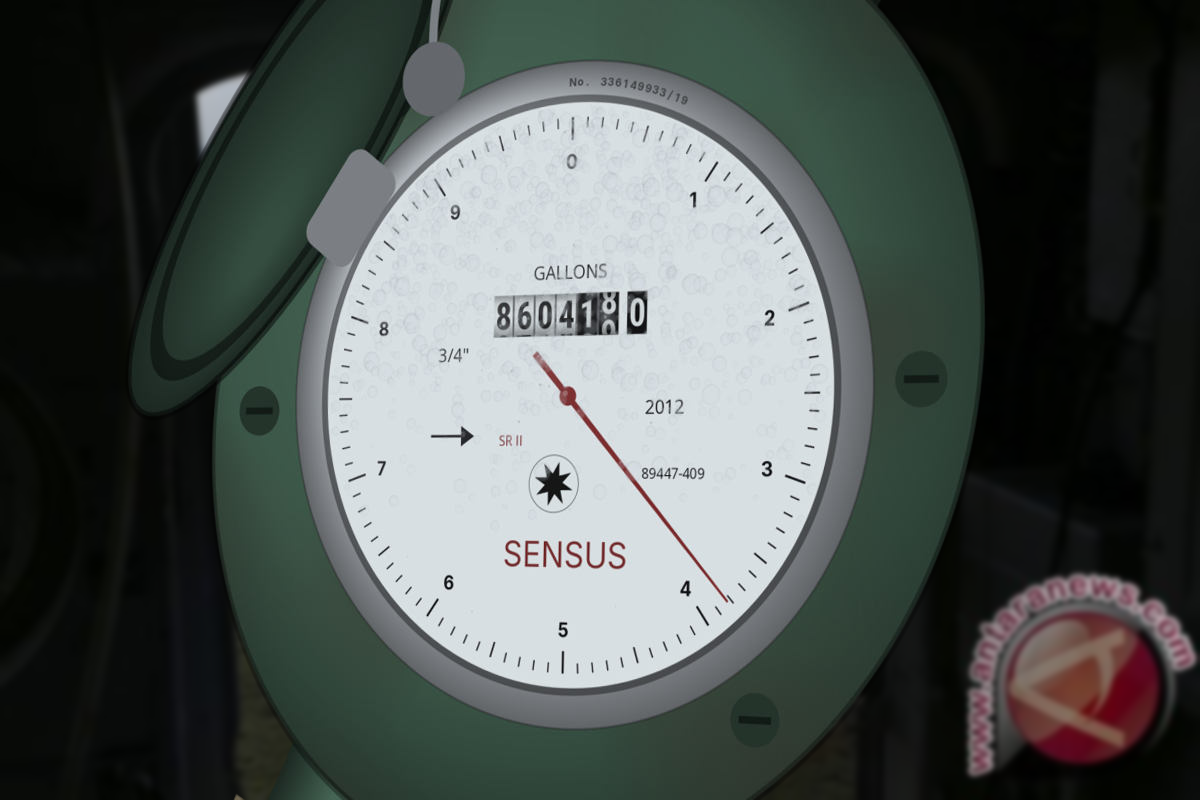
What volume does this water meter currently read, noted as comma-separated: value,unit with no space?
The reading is 8604183.8,gal
